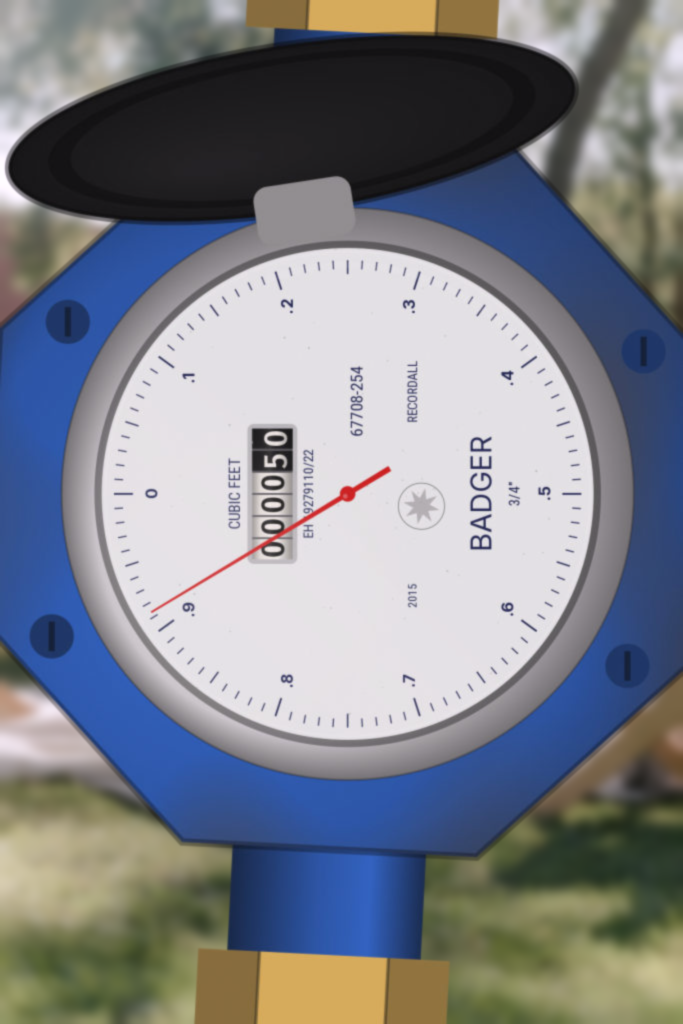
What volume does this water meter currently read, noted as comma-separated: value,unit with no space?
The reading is 49.91,ft³
